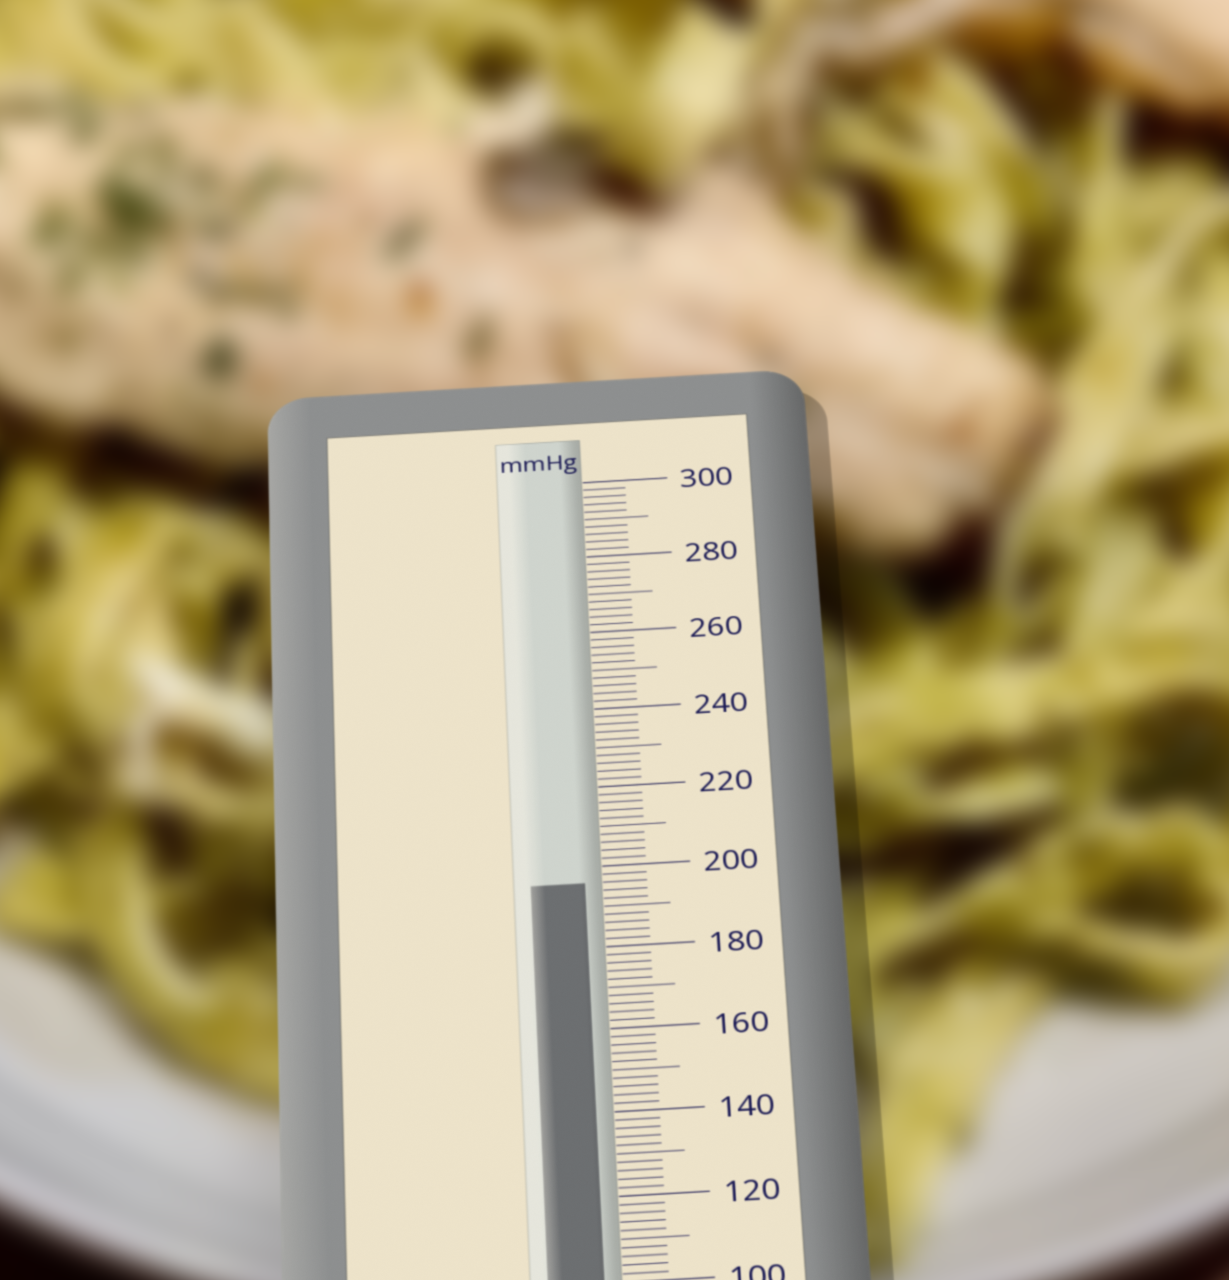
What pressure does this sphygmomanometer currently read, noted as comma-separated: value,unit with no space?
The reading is 196,mmHg
